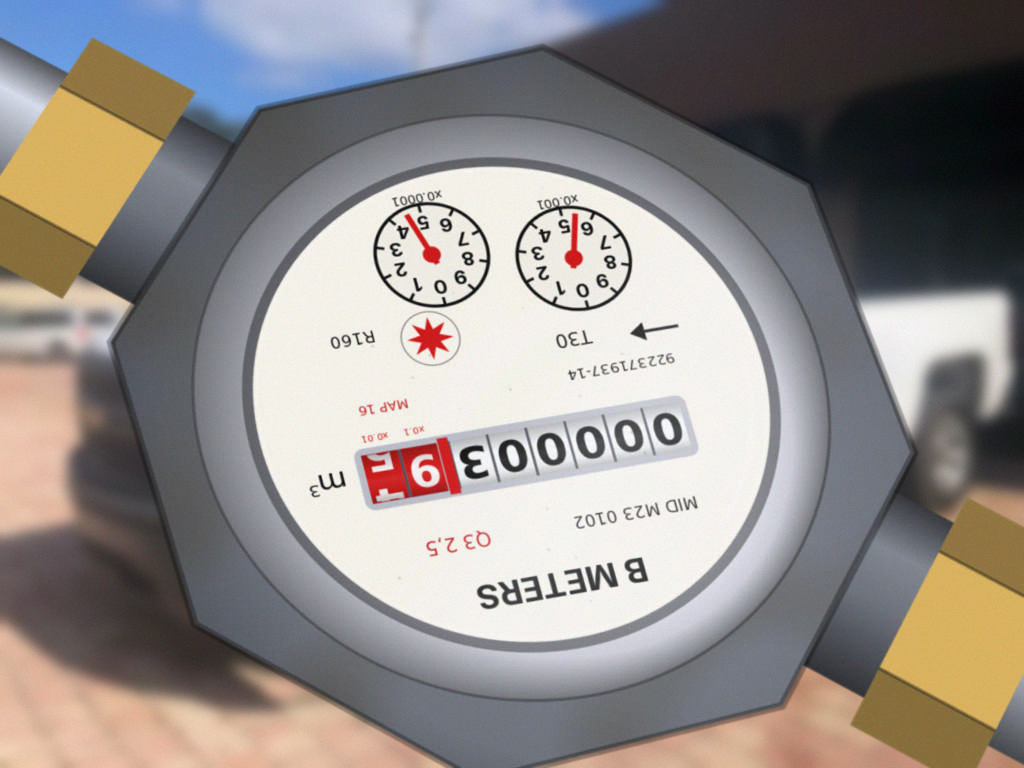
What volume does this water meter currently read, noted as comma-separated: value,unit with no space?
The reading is 3.9454,m³
